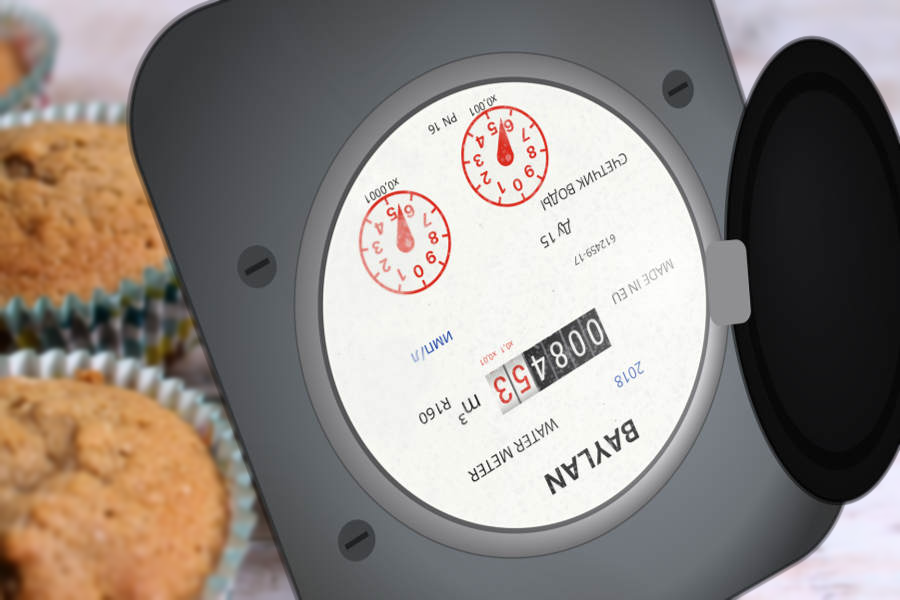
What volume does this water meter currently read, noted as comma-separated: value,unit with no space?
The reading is 84.5355,m³
